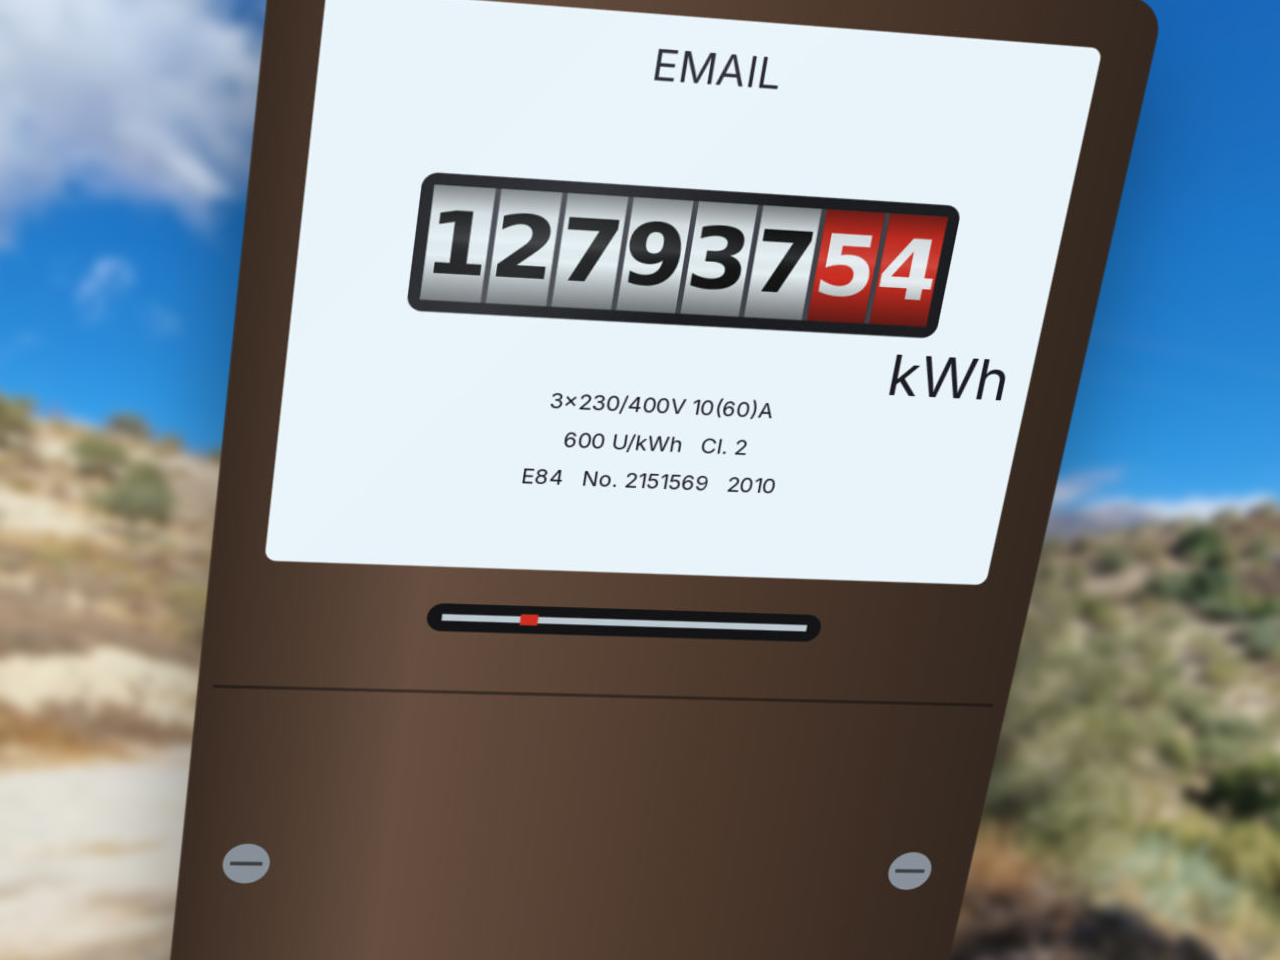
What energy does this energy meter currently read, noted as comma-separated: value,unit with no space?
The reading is 127937.54,kWh
